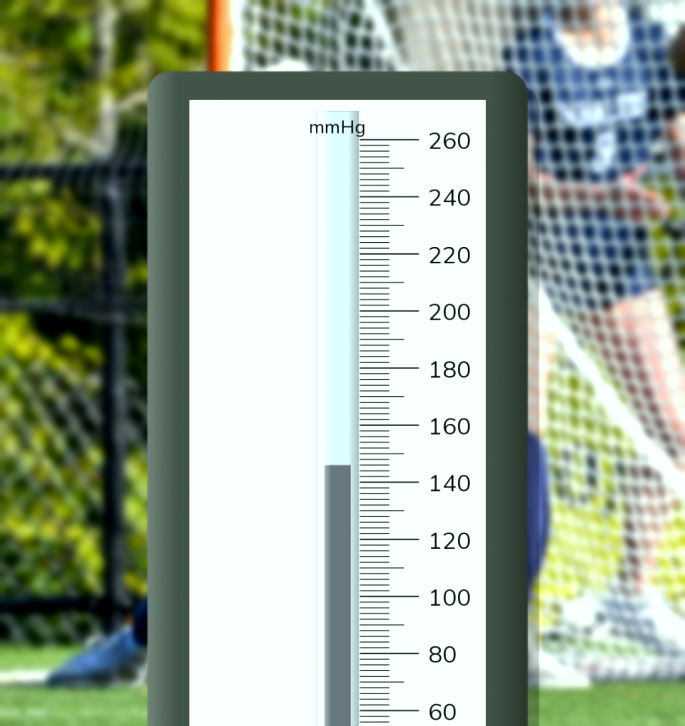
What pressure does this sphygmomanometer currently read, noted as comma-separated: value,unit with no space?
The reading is 146,mmHg
